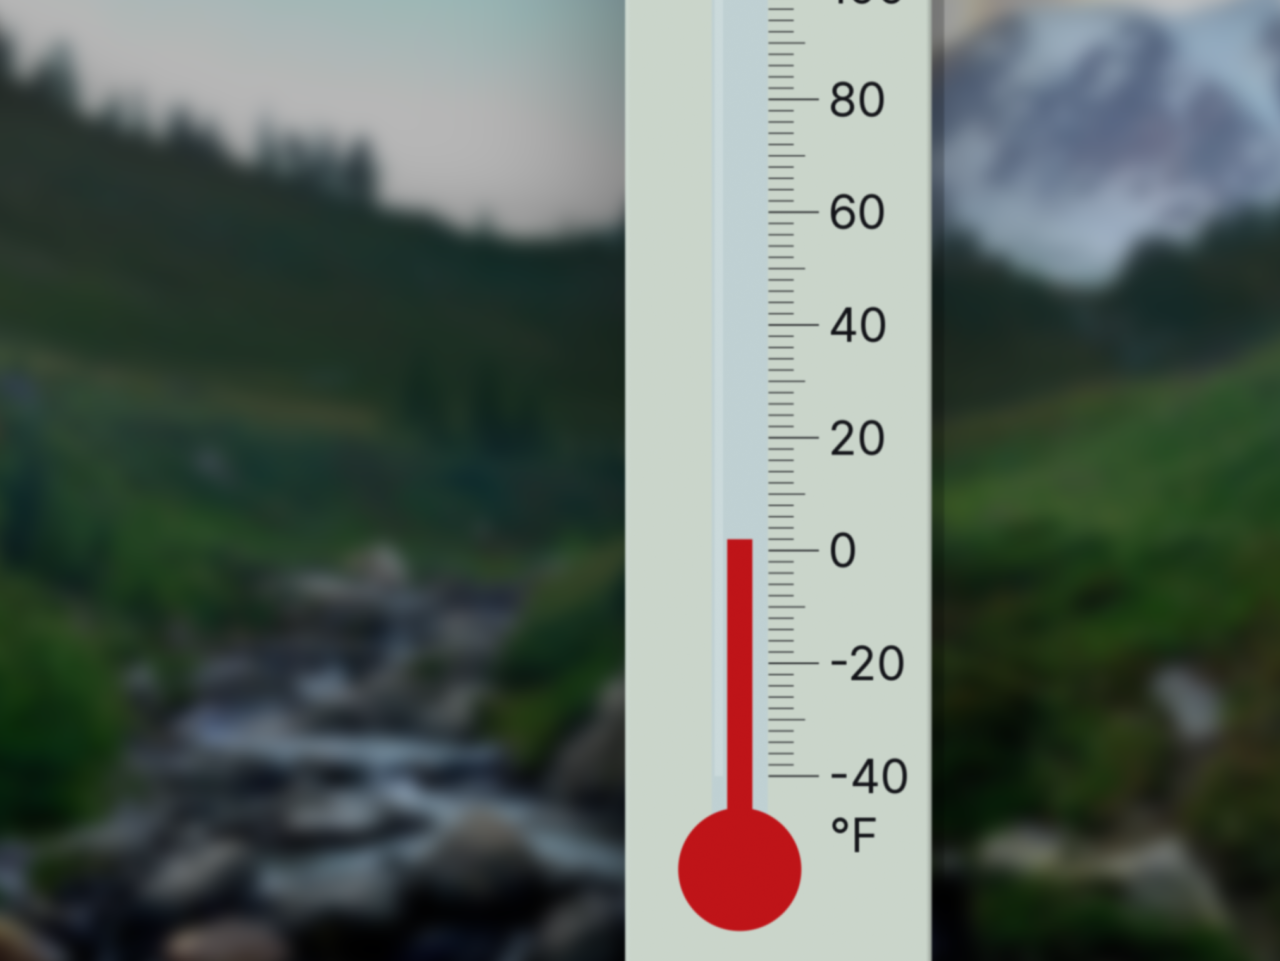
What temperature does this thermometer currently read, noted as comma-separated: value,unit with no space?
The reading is 2,°F
